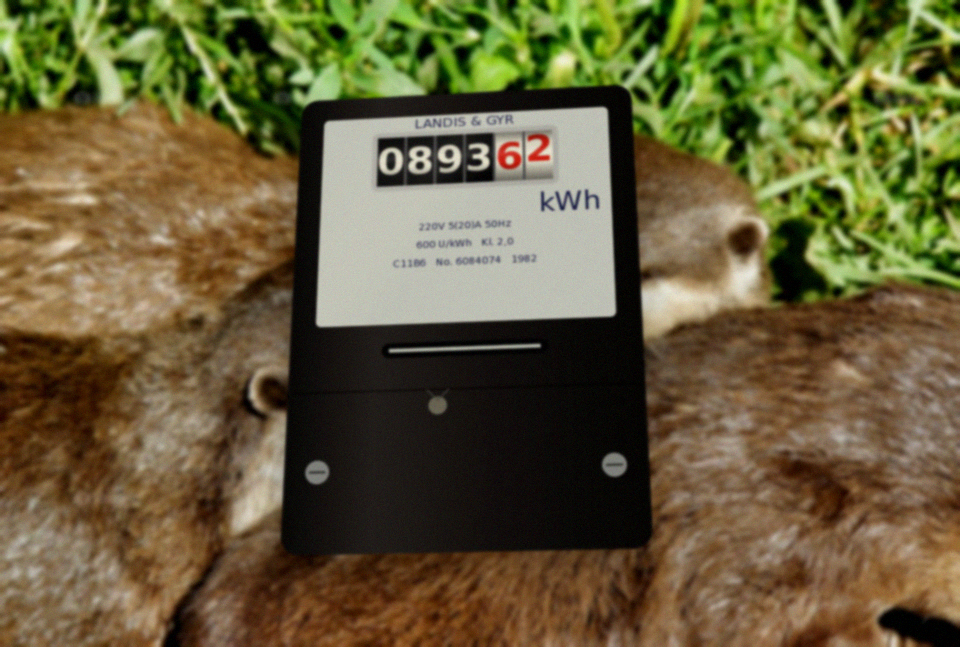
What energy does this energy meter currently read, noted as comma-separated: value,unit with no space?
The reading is 893.62,kWh
